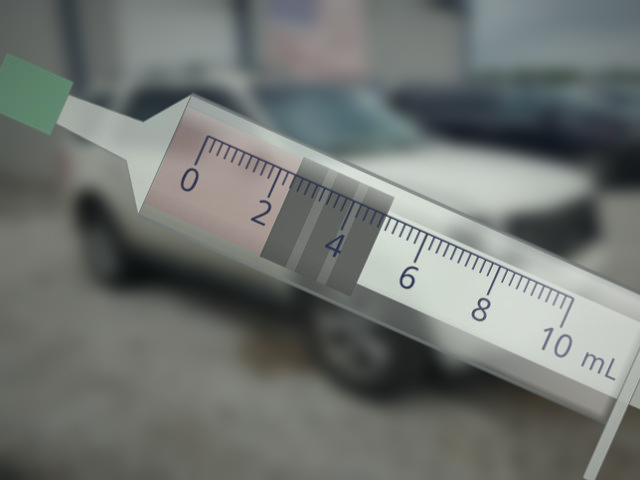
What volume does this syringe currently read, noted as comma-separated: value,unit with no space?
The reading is 2.4,mL
